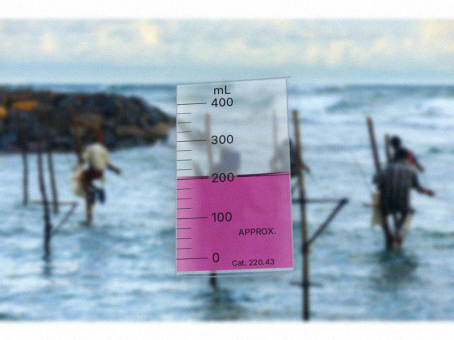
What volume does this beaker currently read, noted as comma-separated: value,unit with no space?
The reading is 200,mL
